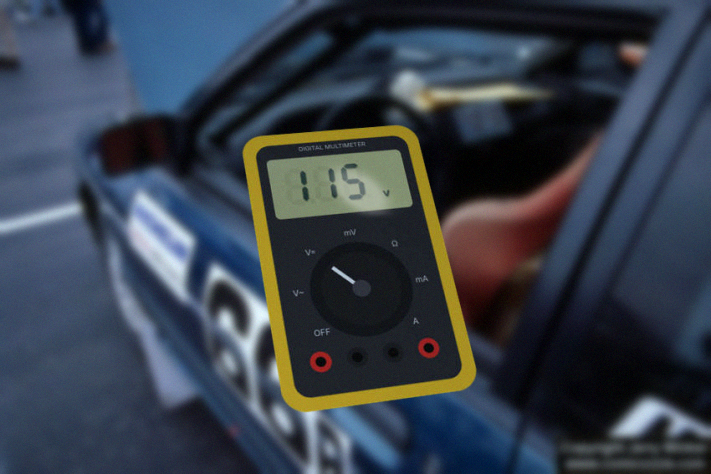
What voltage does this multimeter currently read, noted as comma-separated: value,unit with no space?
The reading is 115,V
